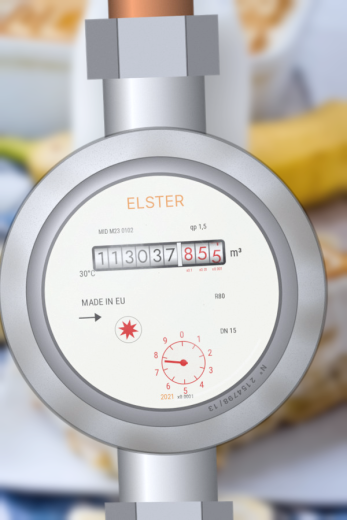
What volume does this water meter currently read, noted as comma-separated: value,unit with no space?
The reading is 113037.8547,m³
